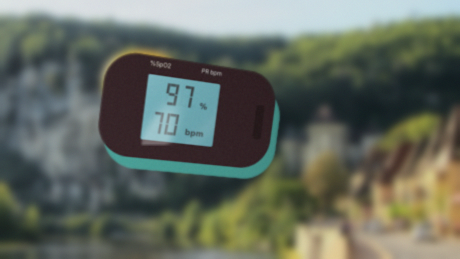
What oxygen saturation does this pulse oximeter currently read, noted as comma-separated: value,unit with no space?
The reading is 97,%
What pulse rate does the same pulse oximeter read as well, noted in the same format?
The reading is 70,bpm
